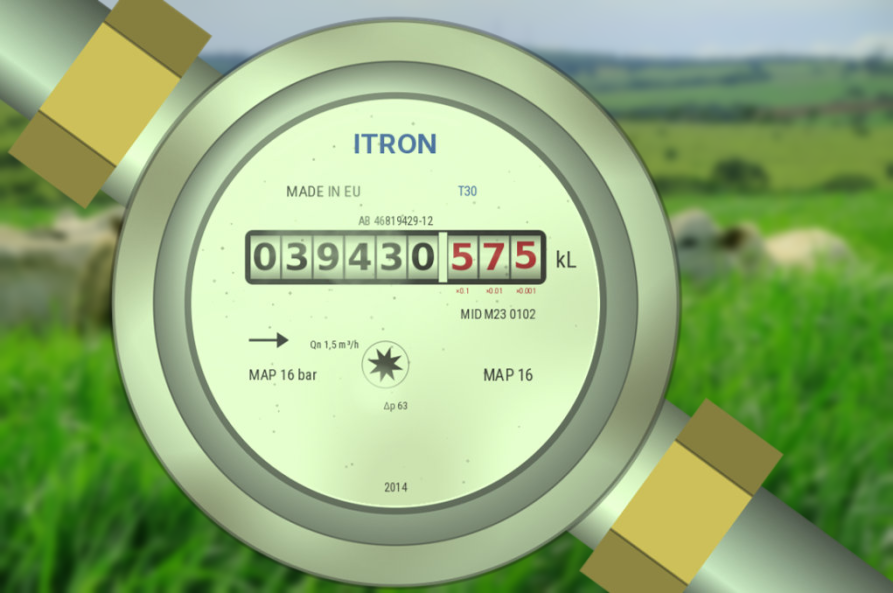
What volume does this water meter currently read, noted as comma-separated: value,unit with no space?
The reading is 39430.575,kL
